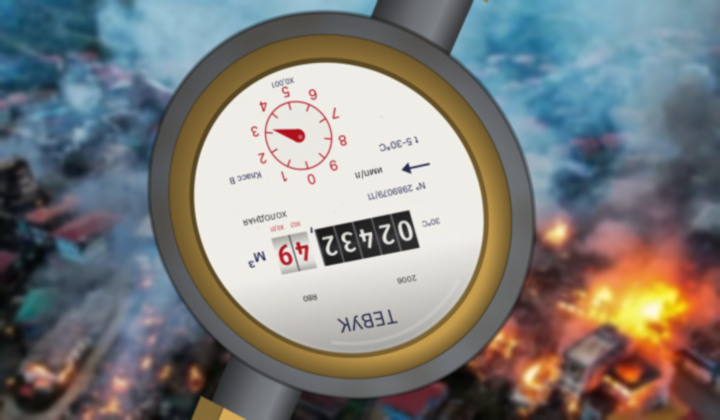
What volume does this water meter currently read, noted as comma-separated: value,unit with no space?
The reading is 2432.493,m³
